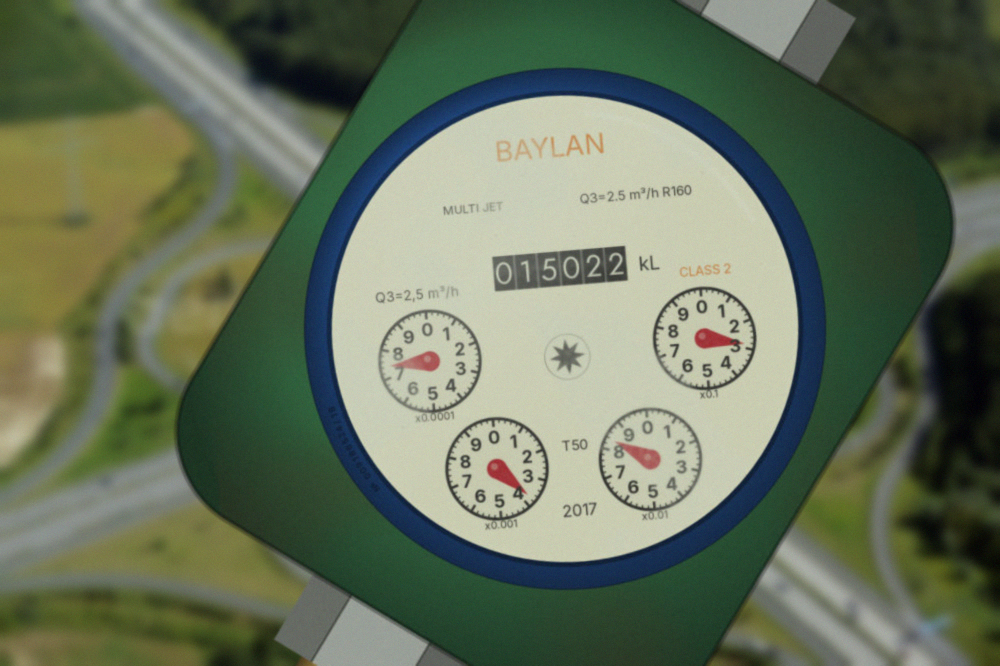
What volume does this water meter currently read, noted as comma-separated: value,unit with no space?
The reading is 15022.2837,kL
